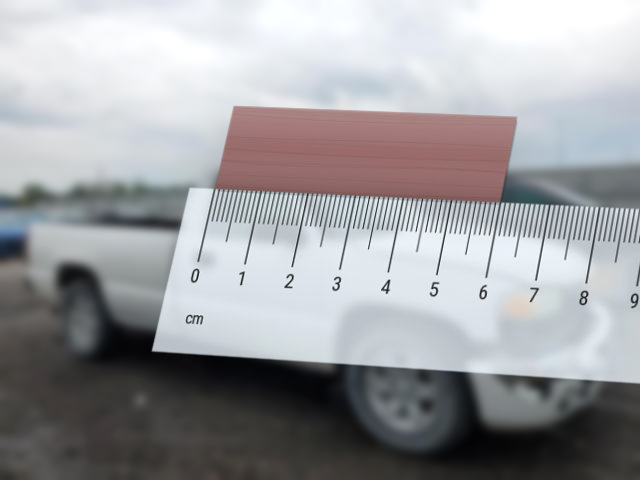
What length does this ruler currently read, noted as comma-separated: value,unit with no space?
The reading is 6,cm
